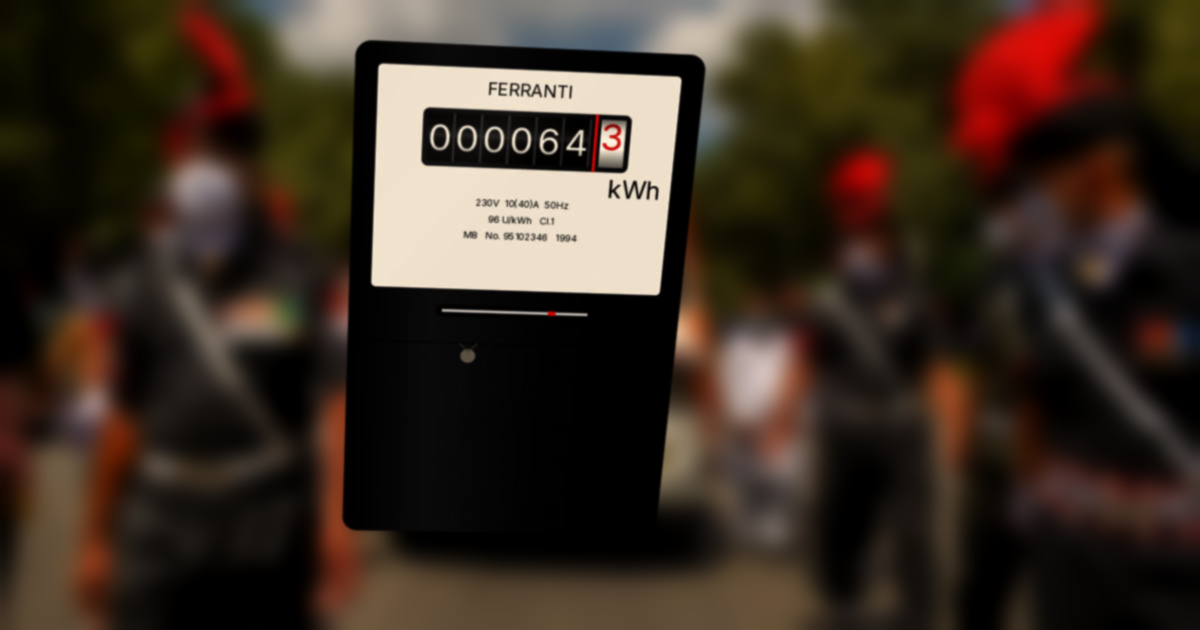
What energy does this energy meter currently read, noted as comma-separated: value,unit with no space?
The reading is 64.3,kWh
